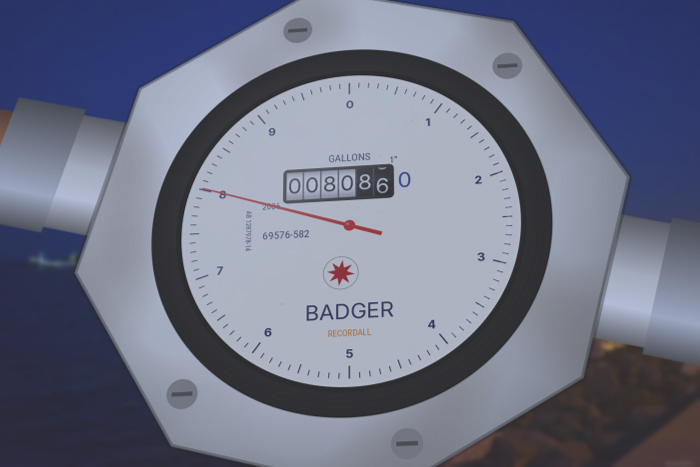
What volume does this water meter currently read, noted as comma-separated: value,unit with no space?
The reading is 80858.0,gal
